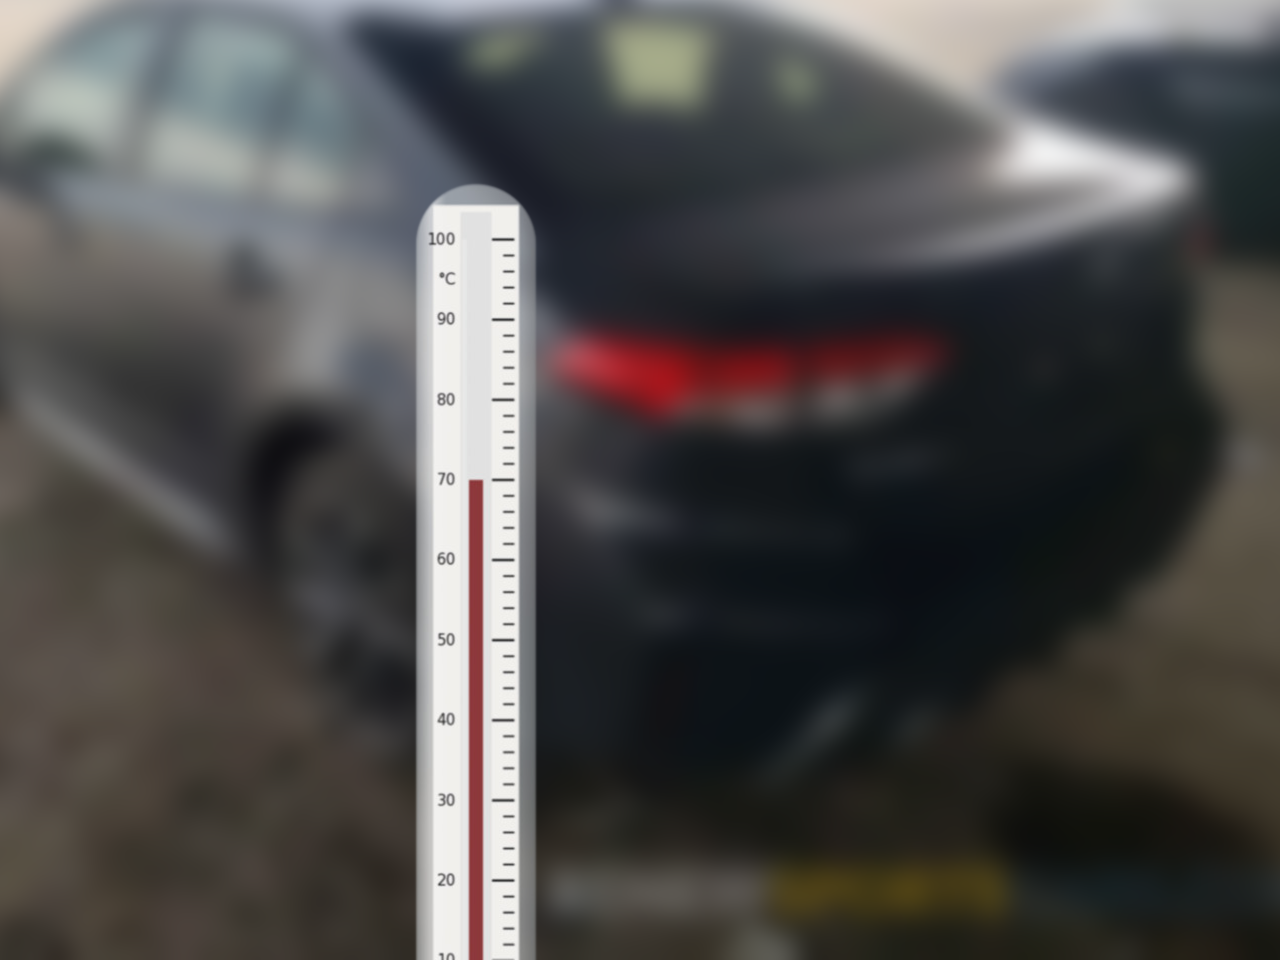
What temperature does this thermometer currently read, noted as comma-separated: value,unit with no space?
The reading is 70,°C
